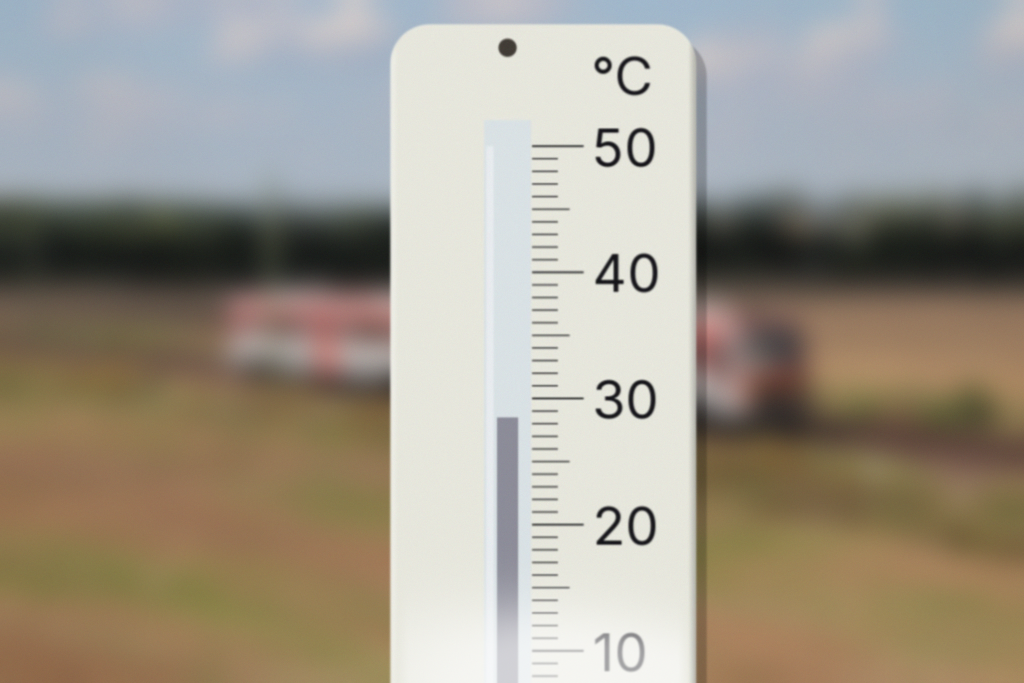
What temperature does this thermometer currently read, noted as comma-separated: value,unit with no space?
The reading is 28.5,°C
